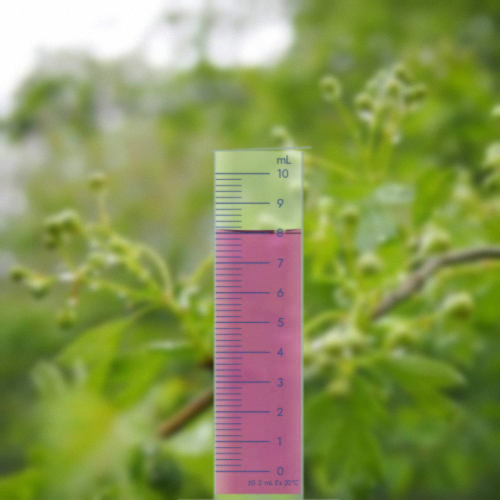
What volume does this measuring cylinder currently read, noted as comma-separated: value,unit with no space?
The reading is 8,mL
